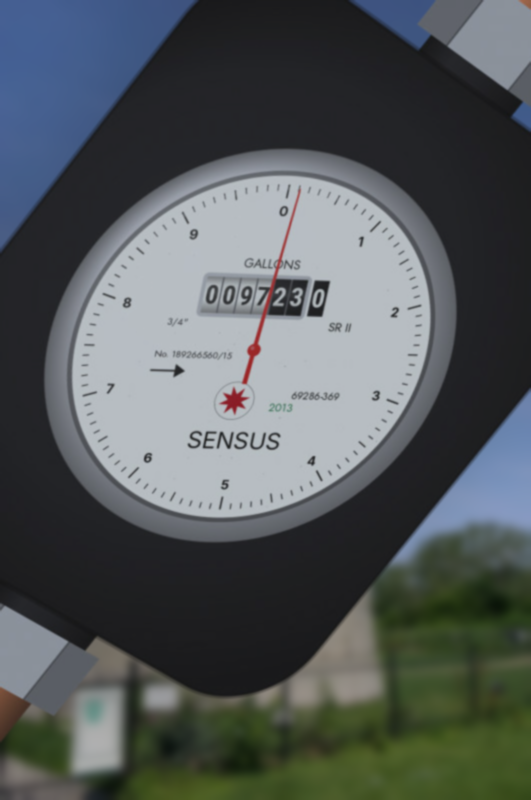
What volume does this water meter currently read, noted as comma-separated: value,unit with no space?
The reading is 97230.1,gal
